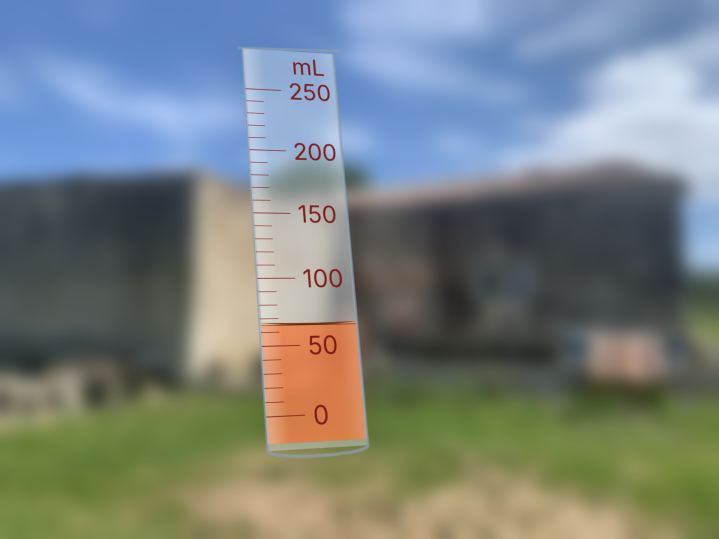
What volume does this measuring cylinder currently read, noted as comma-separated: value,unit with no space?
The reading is 65,mL
